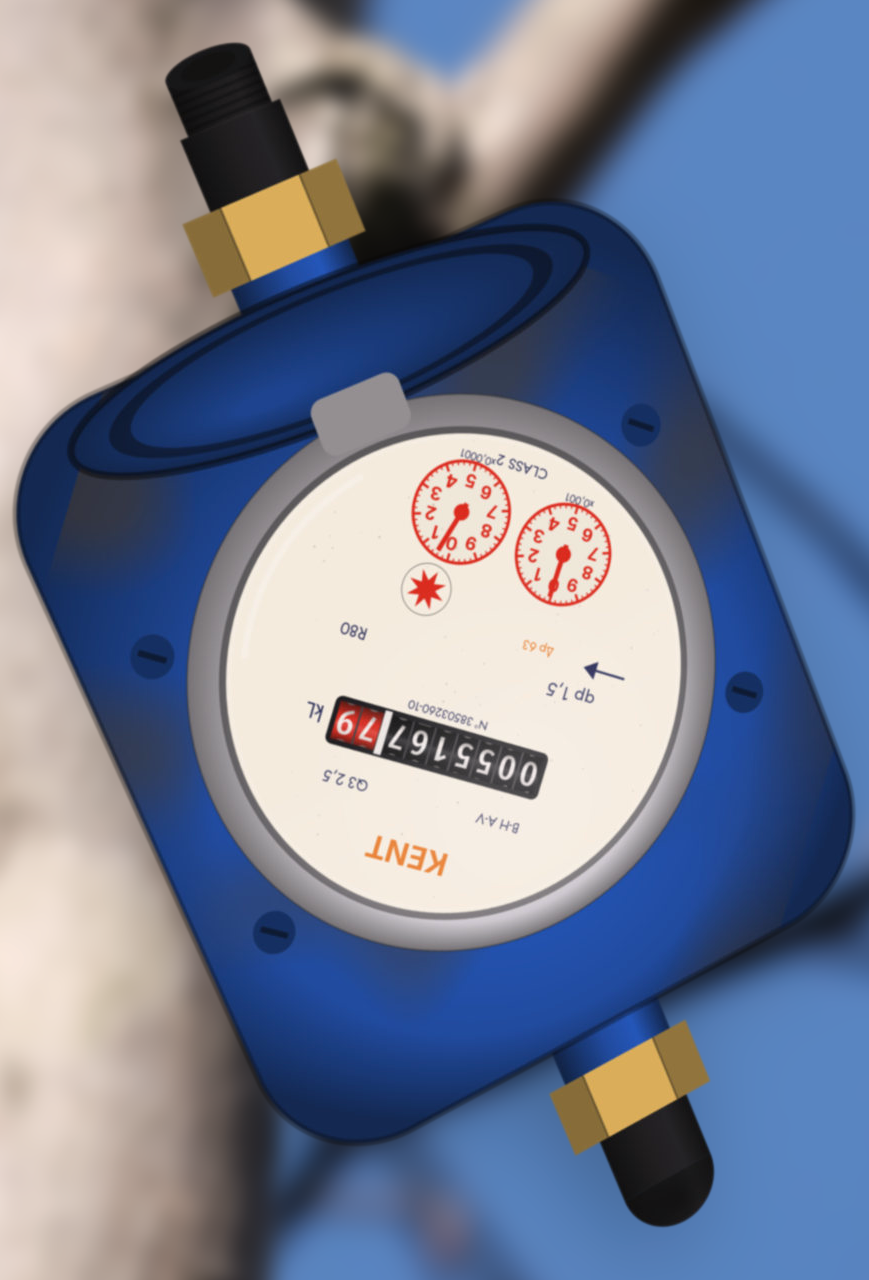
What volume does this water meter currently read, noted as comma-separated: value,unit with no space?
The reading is 55167.7900,kL
